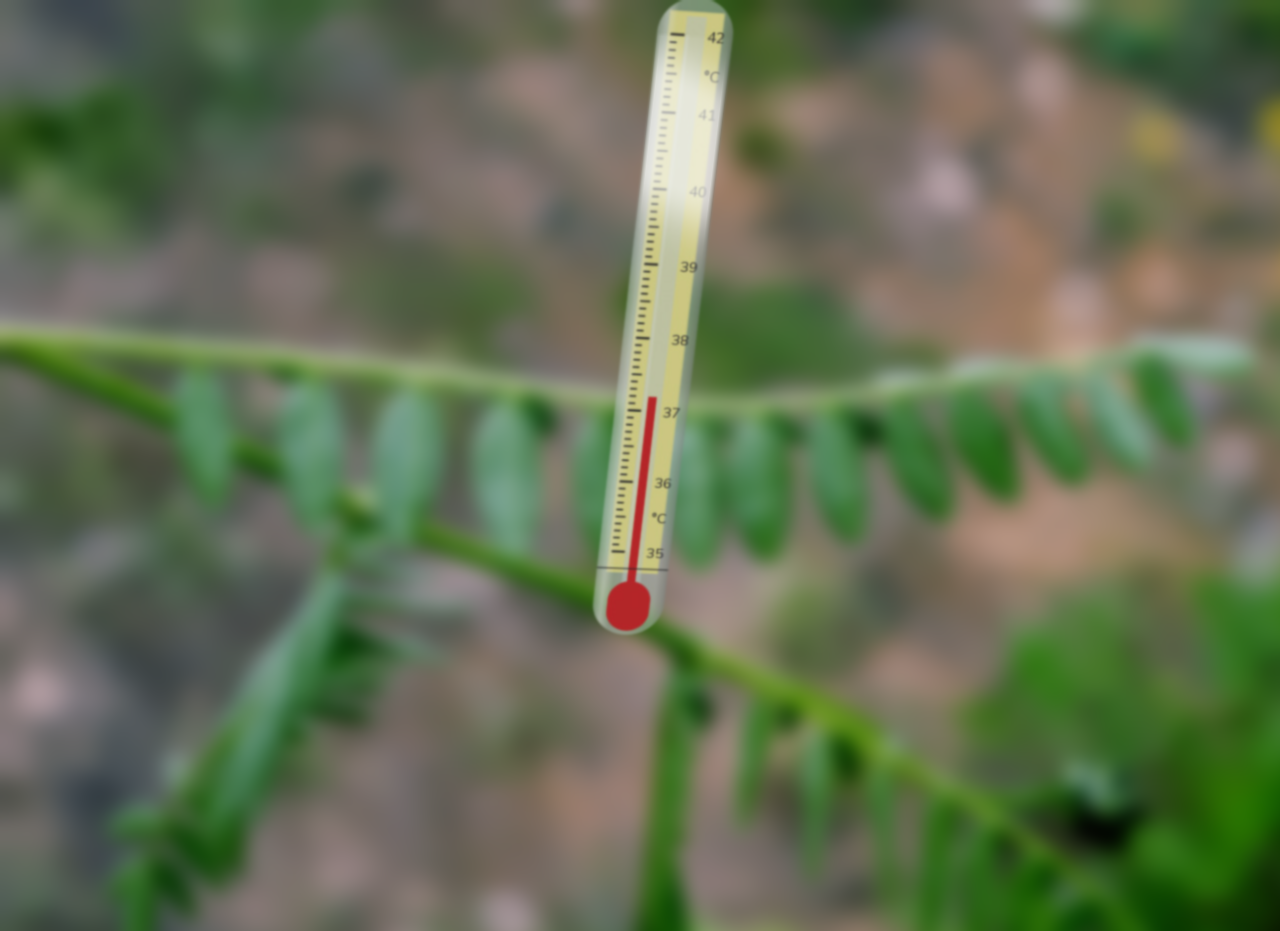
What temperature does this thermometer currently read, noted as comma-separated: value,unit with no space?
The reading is 37.2,°C
